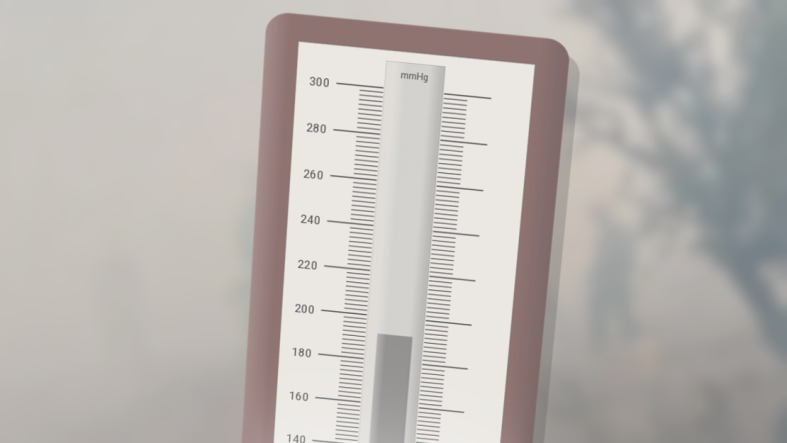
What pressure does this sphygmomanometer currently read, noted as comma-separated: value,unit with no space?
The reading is 192,mmHg
